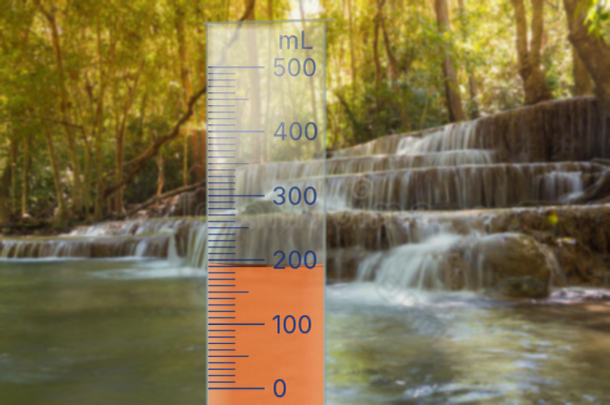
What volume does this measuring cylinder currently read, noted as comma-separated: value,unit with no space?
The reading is 190,mL
